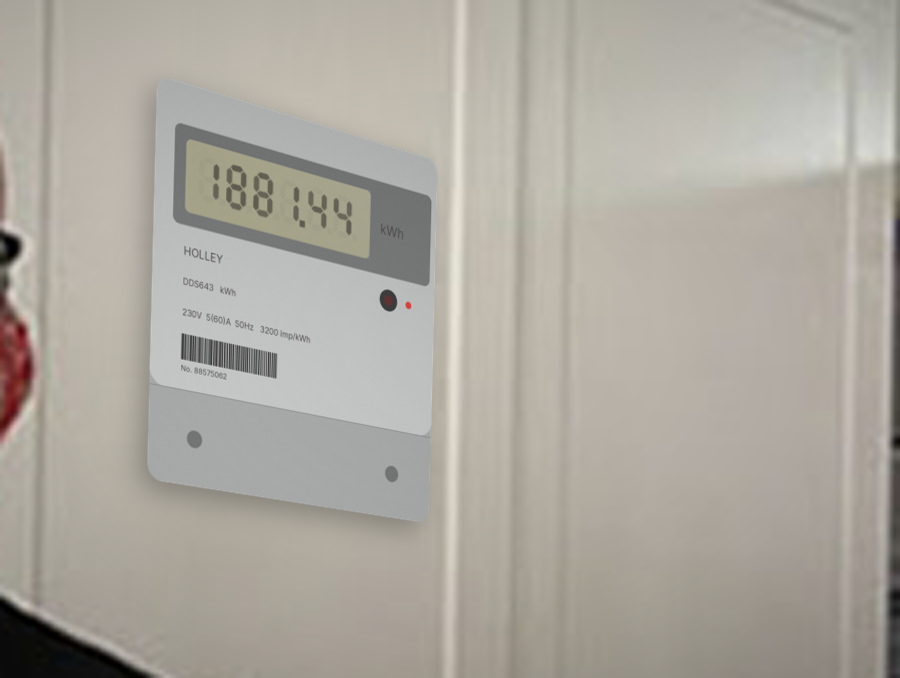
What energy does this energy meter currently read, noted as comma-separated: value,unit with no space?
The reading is 1881.44,kWh
